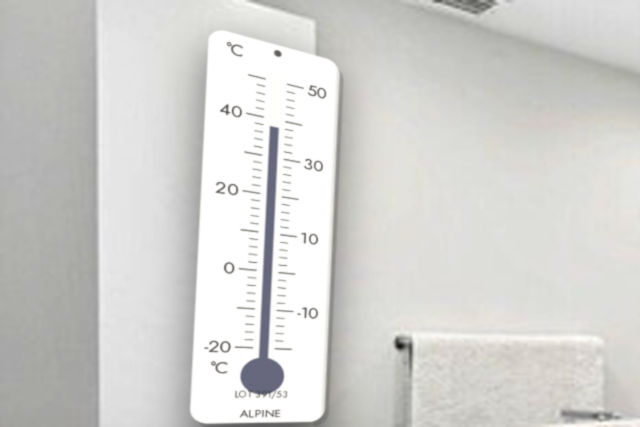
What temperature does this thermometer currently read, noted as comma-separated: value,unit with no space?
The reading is 38,°C
